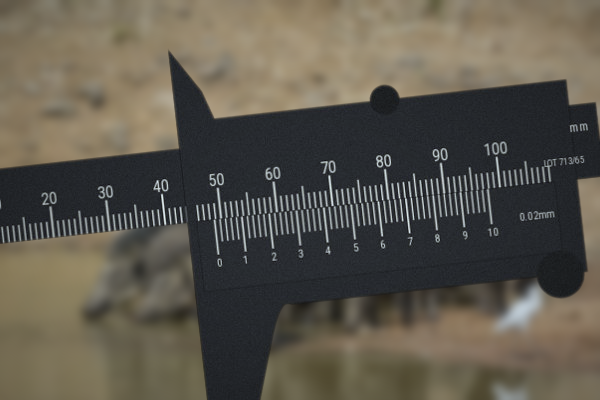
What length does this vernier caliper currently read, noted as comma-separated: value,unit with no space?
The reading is 48.8,mm
